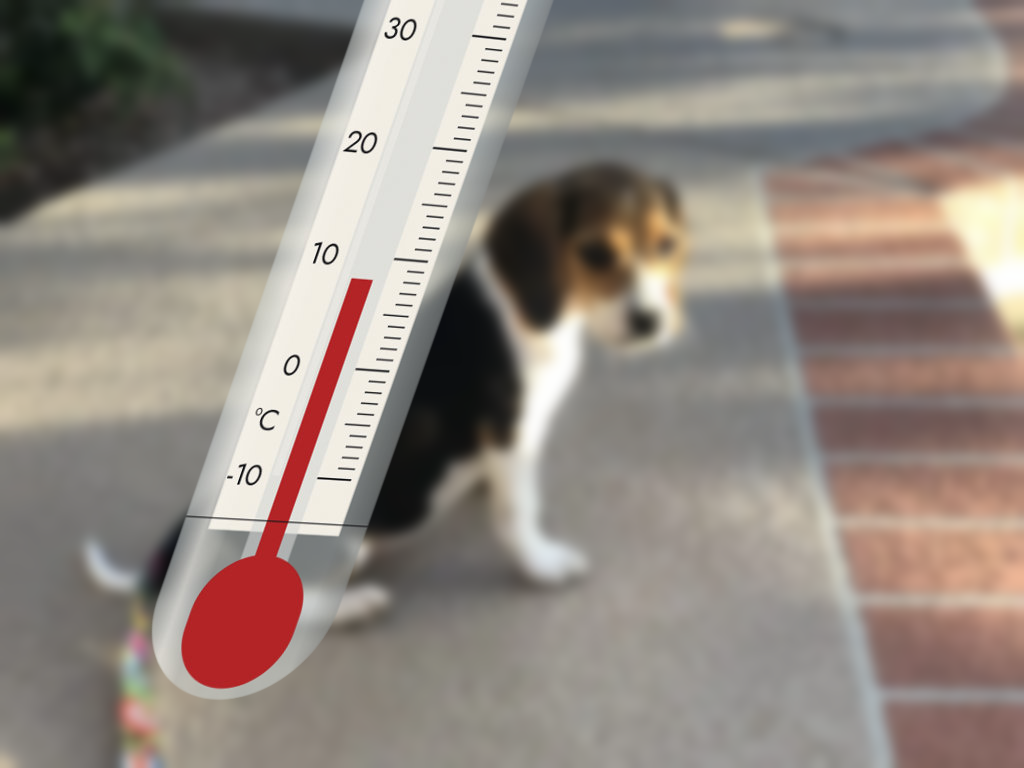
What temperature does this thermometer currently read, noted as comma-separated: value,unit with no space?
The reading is 8,°C
